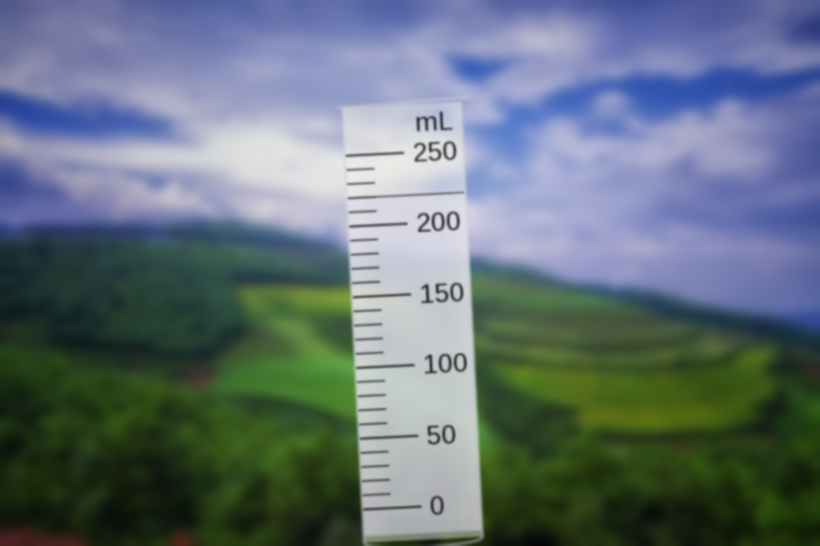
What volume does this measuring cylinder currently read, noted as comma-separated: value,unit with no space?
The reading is 220,mL
